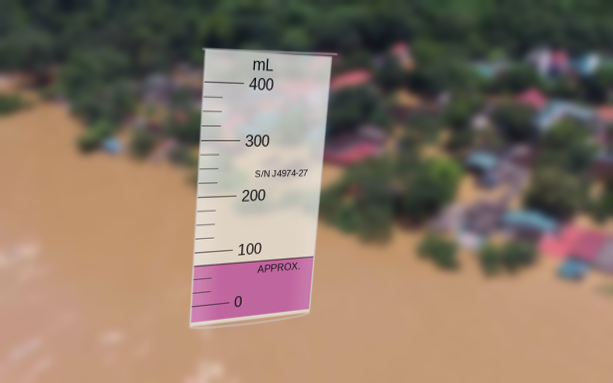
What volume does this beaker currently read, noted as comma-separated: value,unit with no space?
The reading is 75,mL
